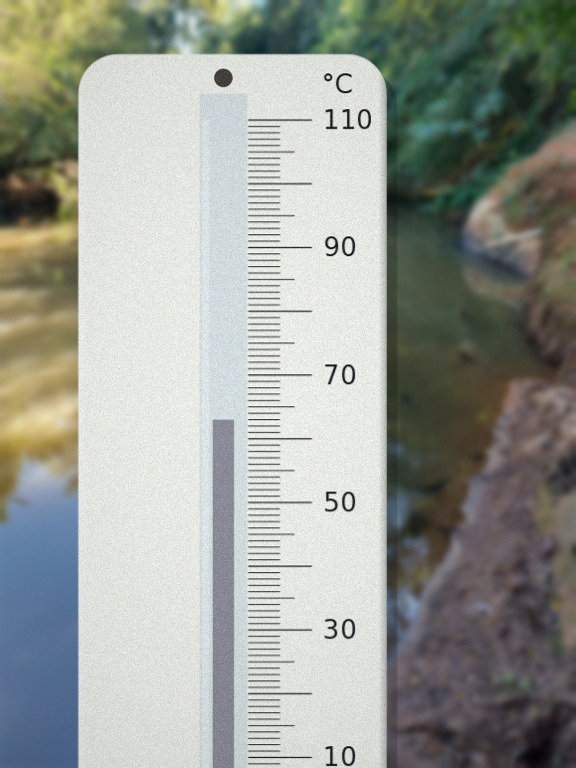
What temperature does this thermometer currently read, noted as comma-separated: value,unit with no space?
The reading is 63,°C
